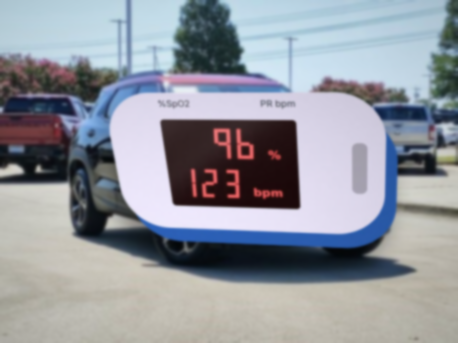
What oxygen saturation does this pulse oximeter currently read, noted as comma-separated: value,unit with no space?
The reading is 96,%
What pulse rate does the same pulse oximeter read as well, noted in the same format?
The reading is 123,bpm
